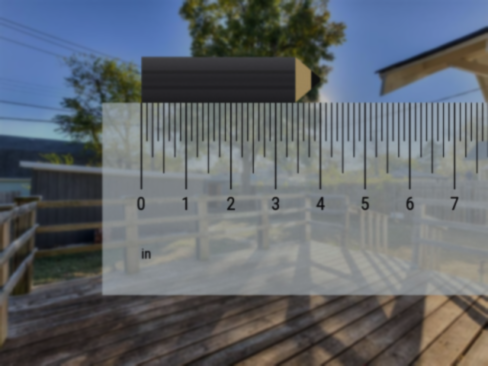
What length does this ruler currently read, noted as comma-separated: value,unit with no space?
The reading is 4,in
